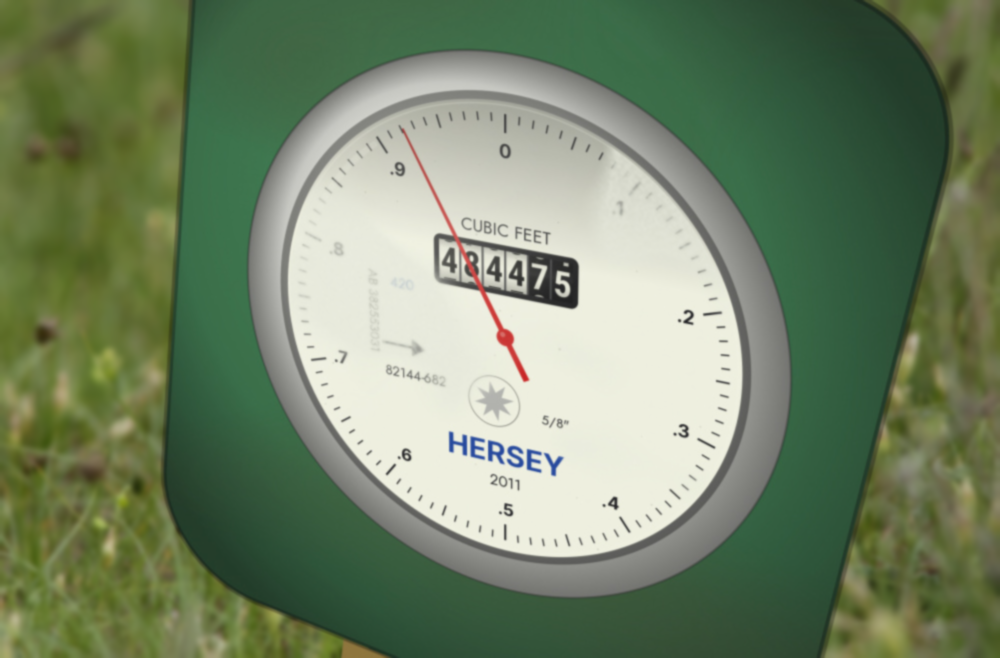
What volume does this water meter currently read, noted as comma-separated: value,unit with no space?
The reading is 484474.92,ft³
